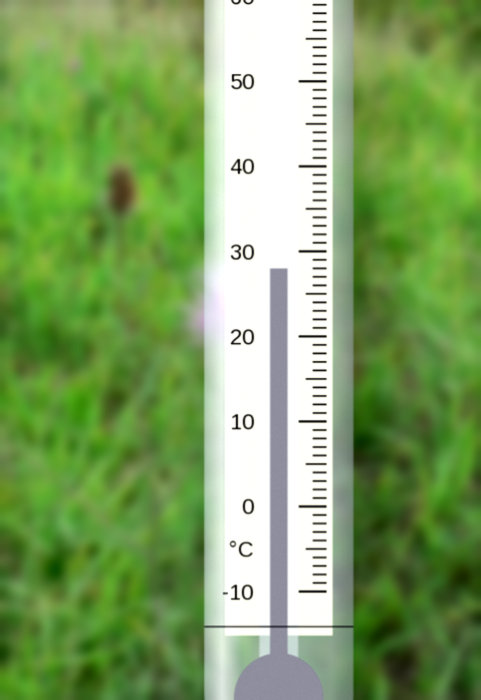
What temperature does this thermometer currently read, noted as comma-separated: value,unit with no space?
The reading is 28,°C
